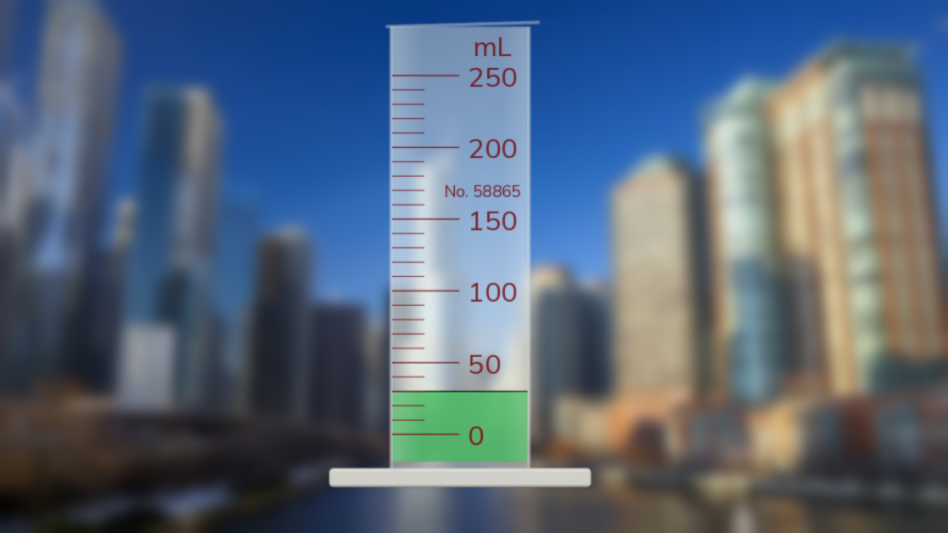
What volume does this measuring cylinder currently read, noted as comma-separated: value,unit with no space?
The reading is 30,mL
